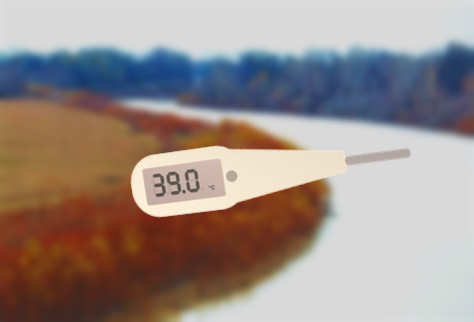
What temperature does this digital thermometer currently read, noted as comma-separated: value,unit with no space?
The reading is 39.0,°C
